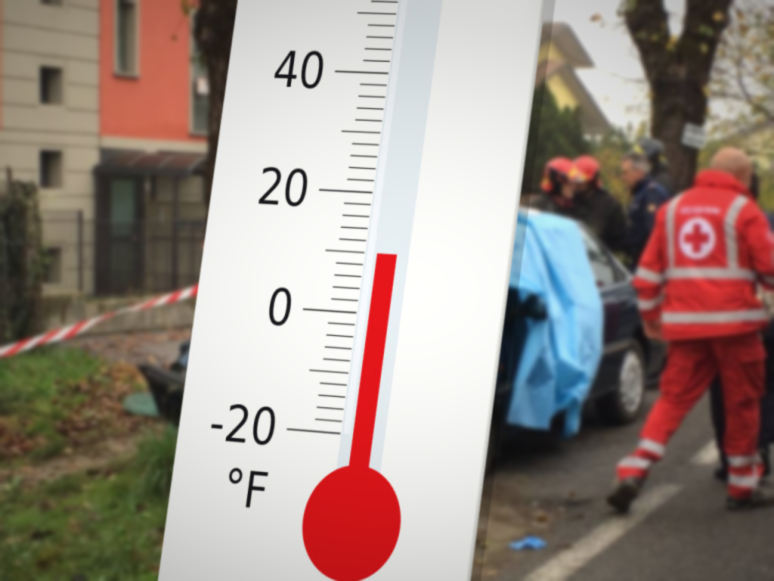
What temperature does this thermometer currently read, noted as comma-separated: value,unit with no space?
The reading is 10,°F
